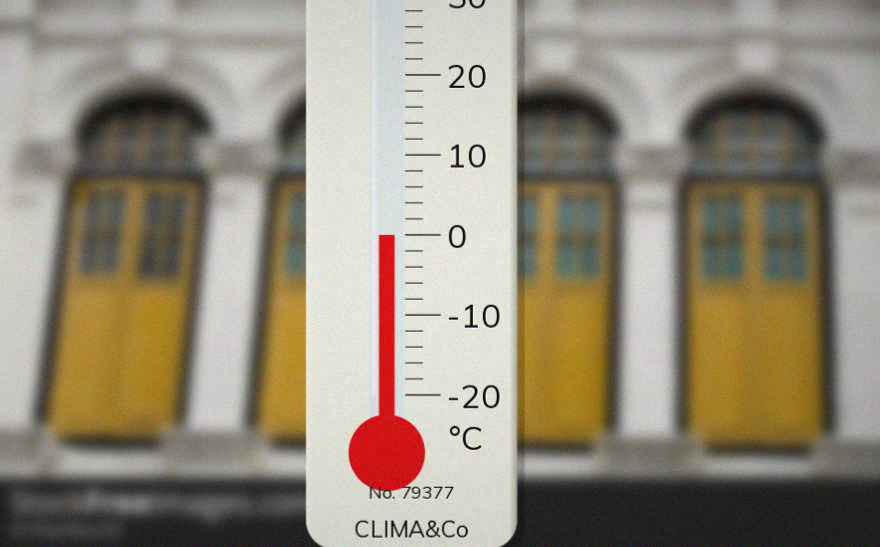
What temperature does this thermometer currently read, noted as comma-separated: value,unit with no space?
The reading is 0,°C
